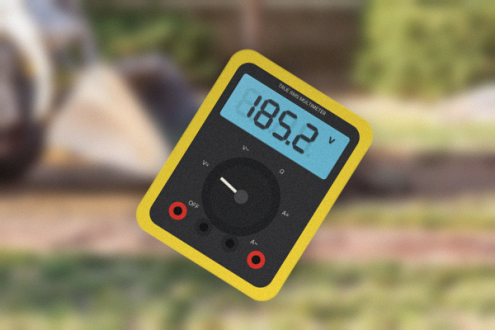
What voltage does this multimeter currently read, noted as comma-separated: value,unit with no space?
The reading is 185.2,V
